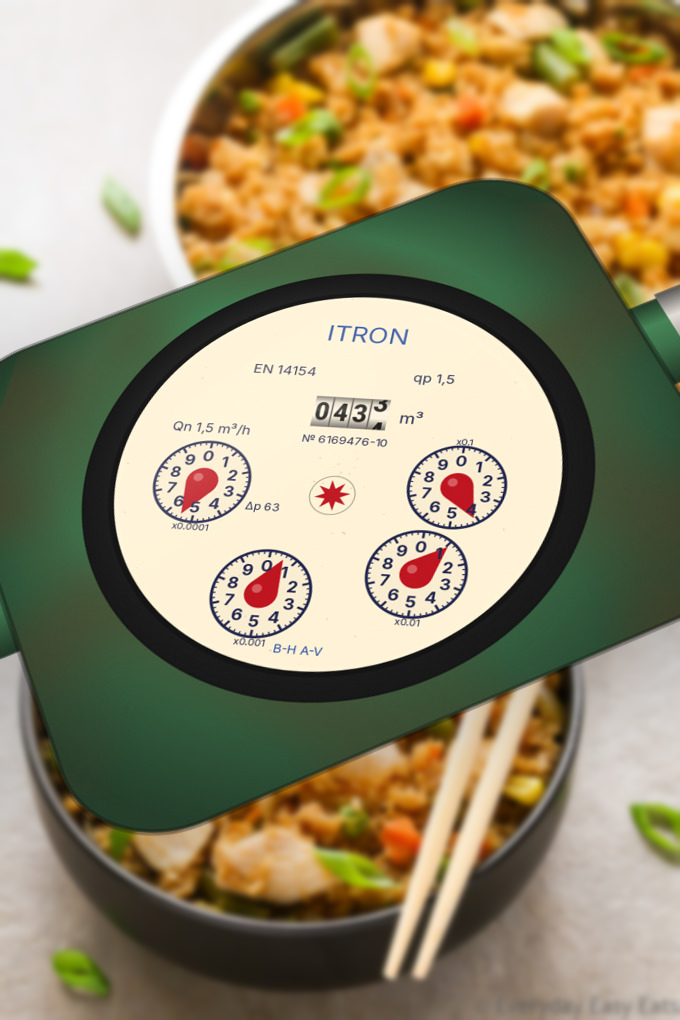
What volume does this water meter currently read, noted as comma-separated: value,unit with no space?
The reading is 433.4105,m³
